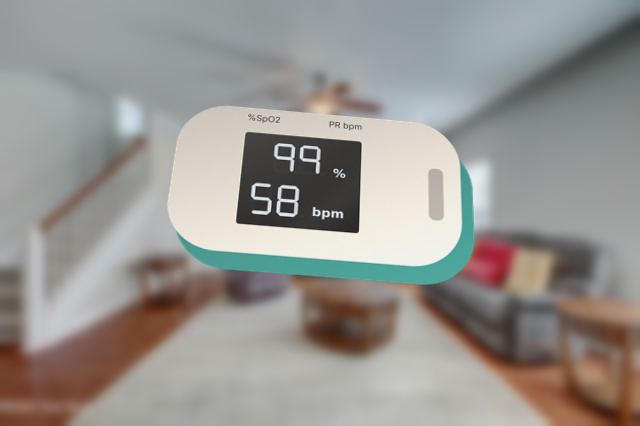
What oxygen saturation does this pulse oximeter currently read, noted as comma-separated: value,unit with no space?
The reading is 99,%
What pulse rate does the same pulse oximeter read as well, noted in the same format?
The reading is 58,bpm
